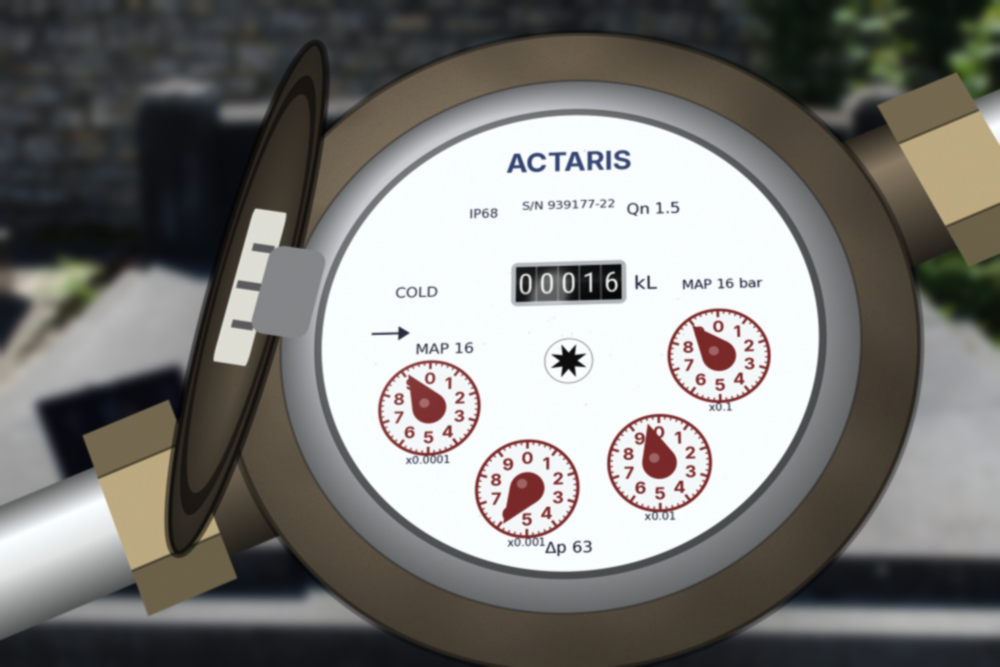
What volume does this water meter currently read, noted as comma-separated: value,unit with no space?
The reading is 16.8959,kL
